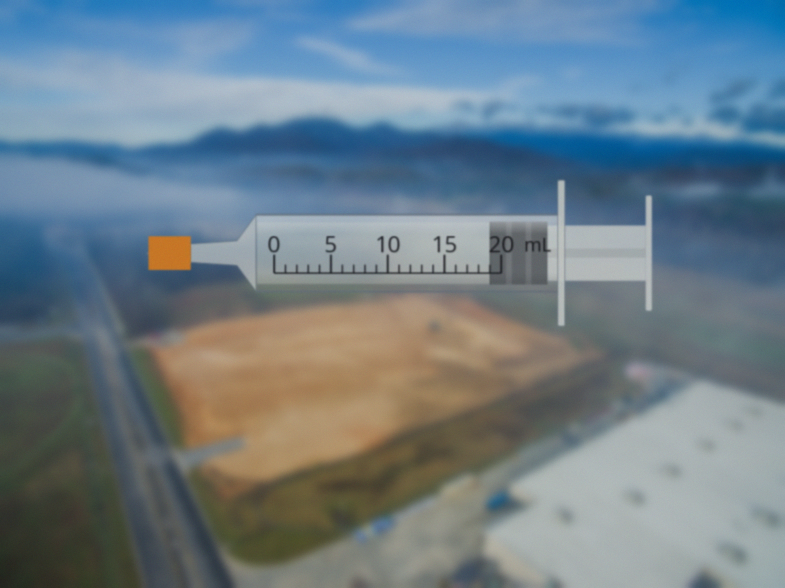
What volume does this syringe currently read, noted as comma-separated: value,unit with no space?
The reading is 19,mL
